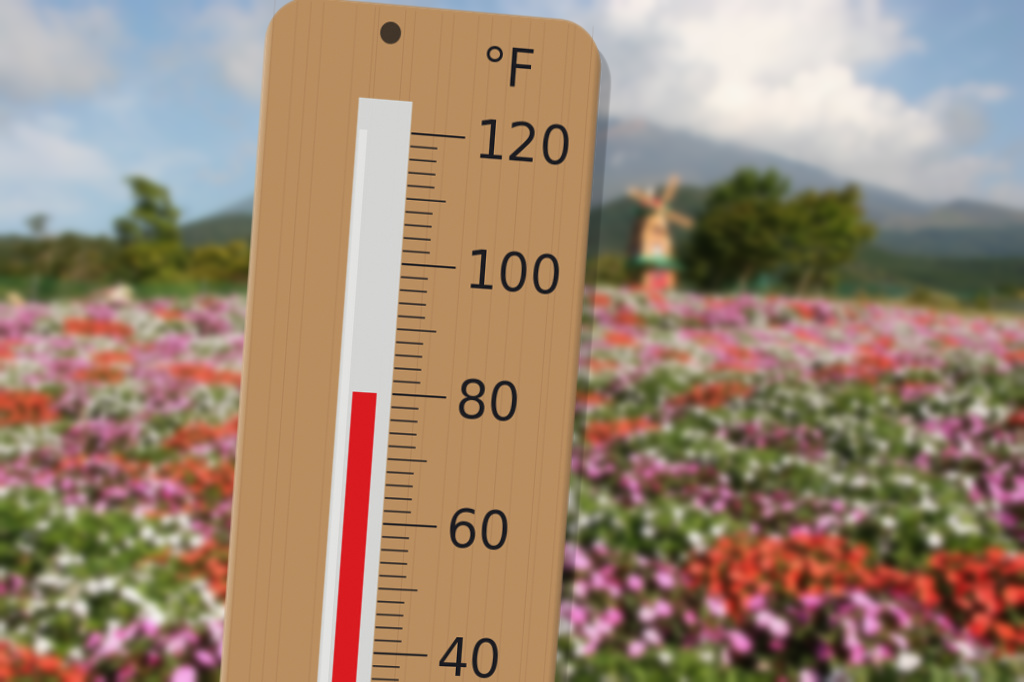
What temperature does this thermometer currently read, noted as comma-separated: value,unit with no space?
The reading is 80,°F
